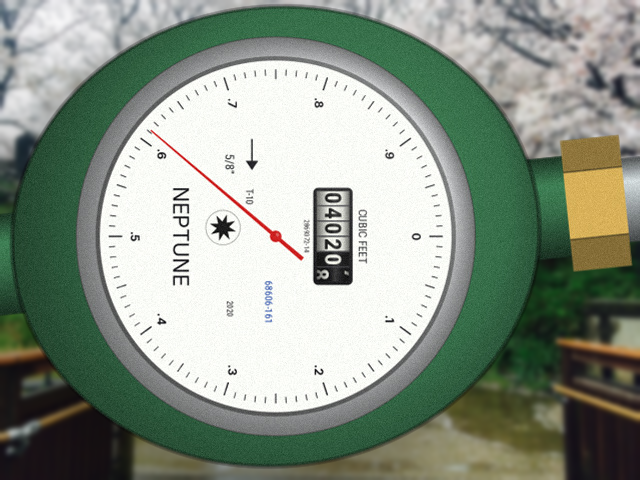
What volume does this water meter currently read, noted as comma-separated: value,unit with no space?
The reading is 40207.61,ft³
